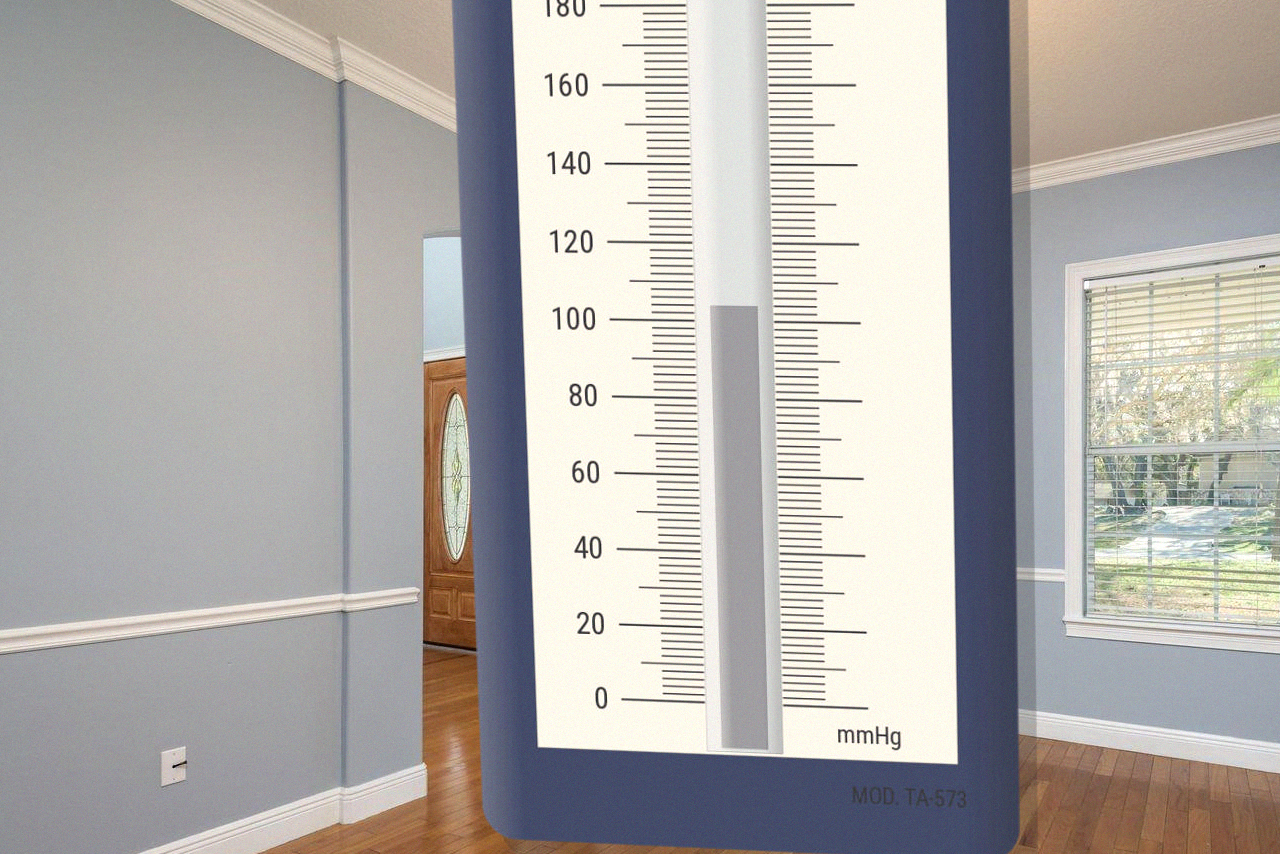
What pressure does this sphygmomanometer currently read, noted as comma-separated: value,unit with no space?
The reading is 104,mmHg
